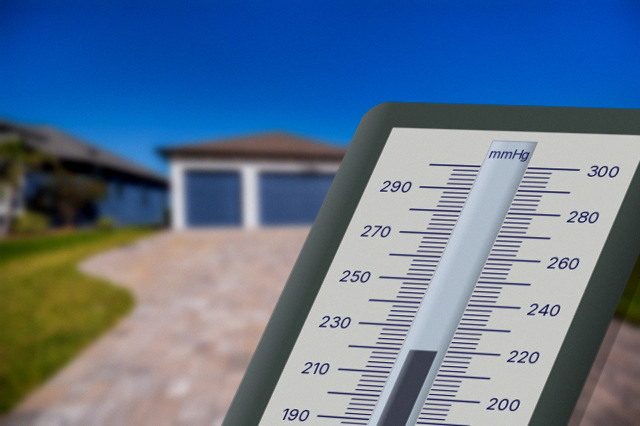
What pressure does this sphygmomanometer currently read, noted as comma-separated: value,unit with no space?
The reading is 220,mmHg
